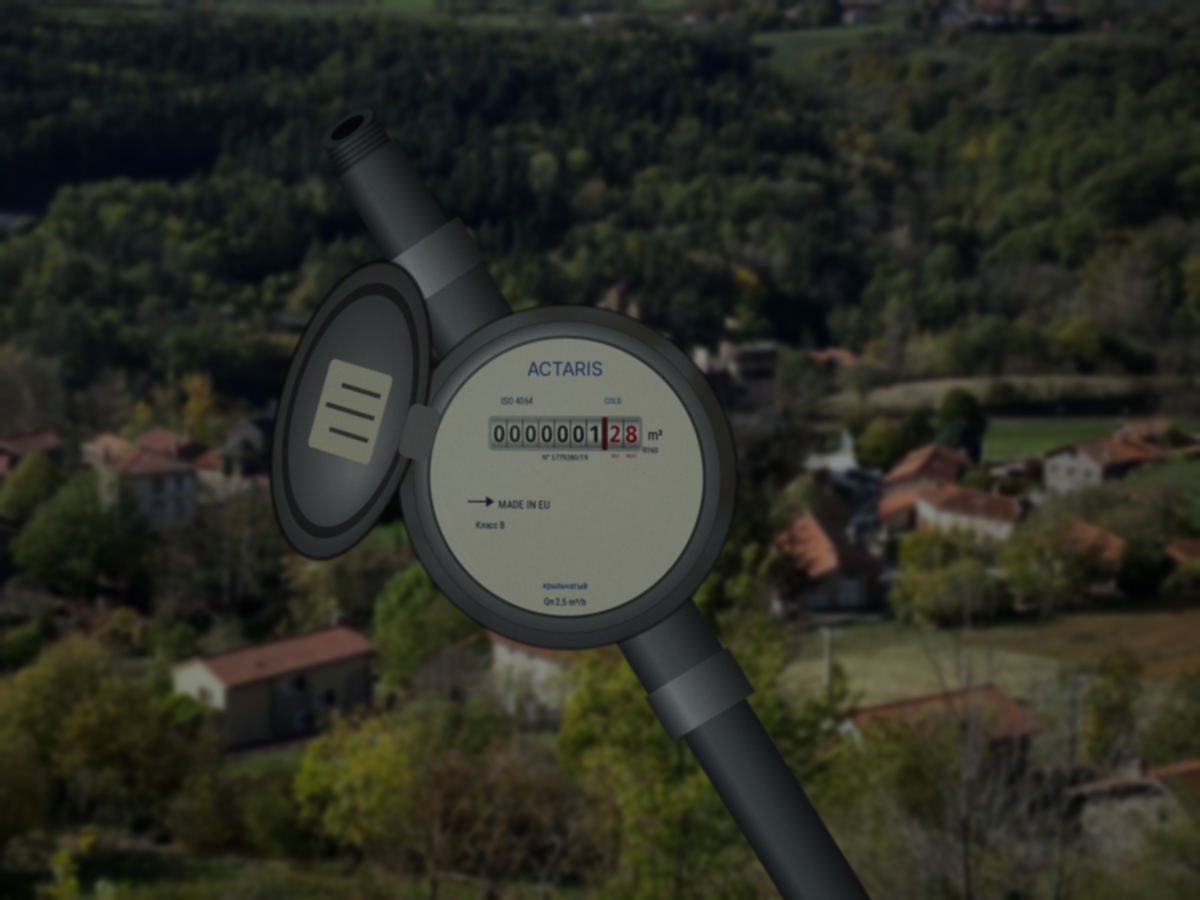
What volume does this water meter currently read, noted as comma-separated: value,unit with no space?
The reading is 1.28,m³
